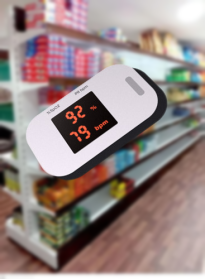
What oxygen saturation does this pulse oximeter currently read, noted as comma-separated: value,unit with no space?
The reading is 92,%
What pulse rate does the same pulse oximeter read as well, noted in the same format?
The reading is 79,bpm
